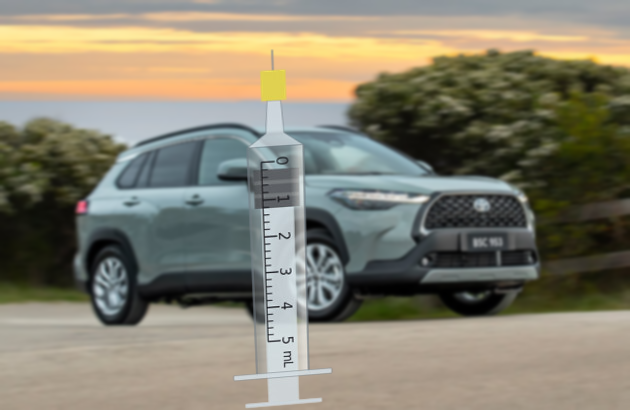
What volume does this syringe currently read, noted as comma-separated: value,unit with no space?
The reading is 0.2,mL
